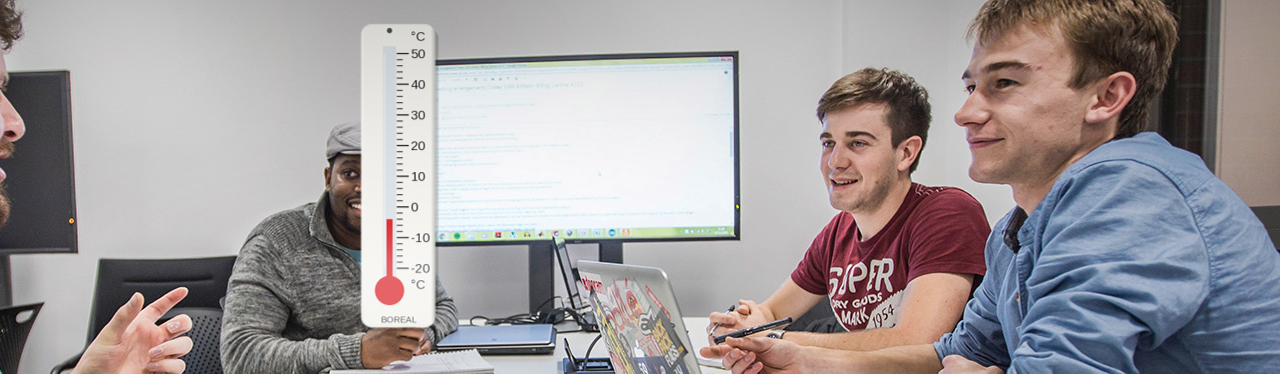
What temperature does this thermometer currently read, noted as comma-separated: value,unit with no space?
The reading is -4,°C
